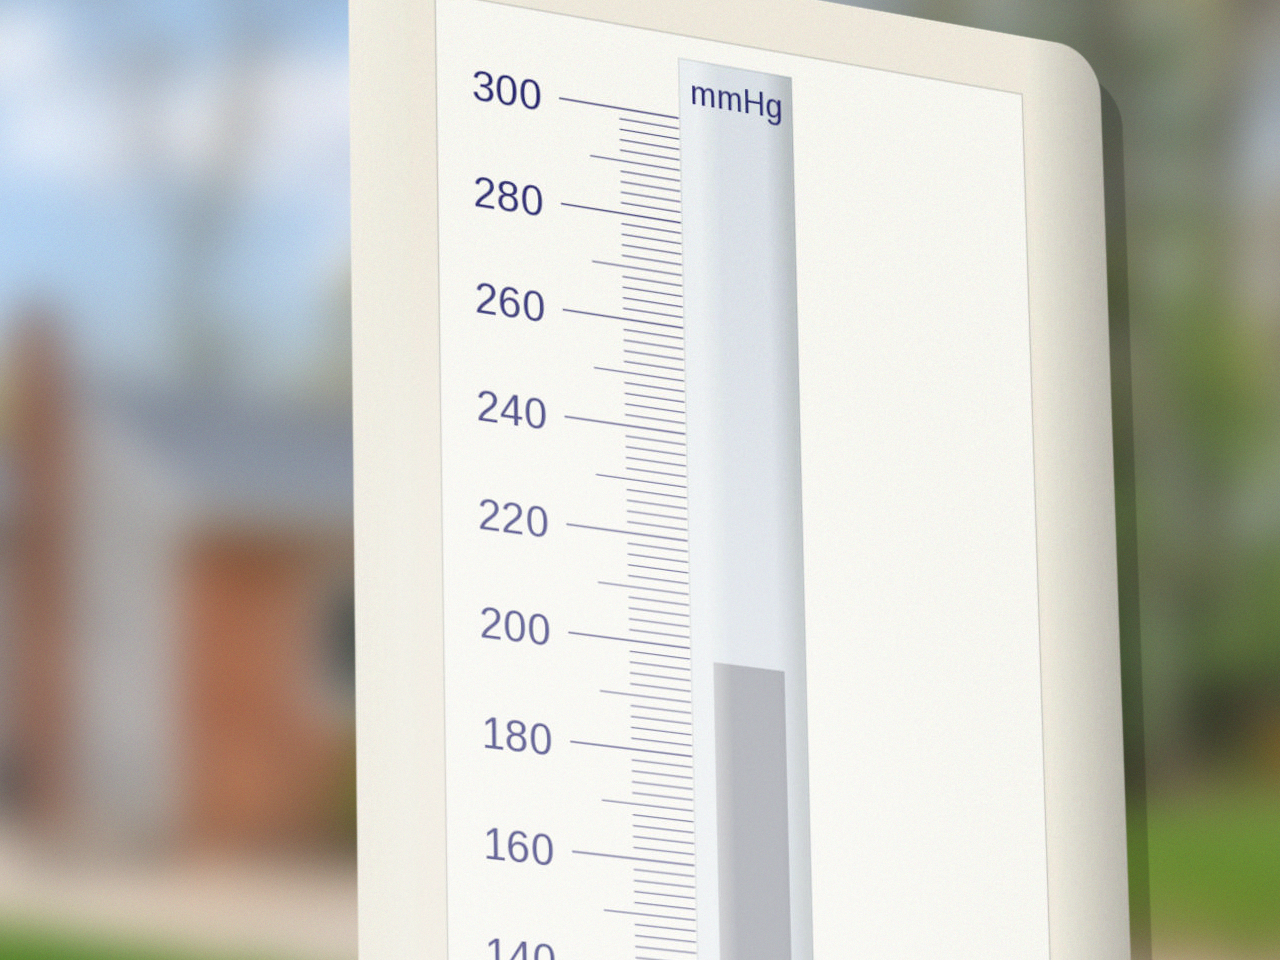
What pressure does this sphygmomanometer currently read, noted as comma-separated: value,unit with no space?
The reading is 198,mmHg
